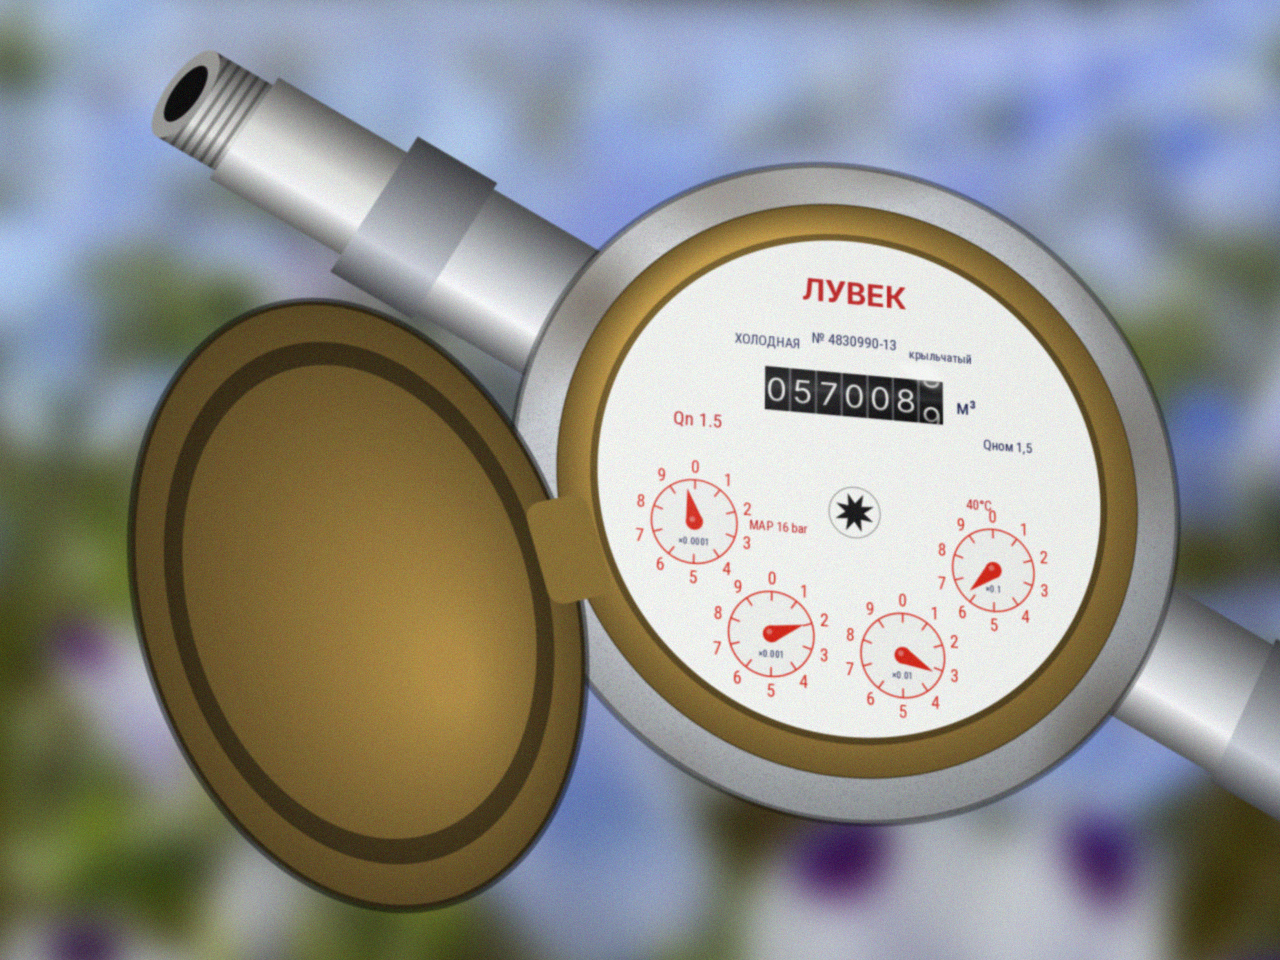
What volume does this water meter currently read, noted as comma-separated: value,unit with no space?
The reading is 570088.6319,m³
